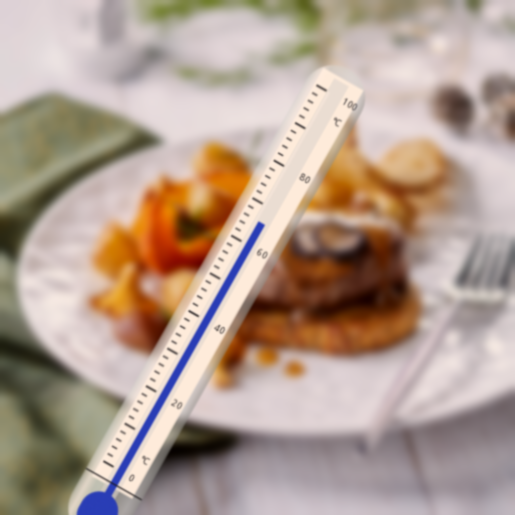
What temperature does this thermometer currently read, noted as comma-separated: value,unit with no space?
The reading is 66,°C
